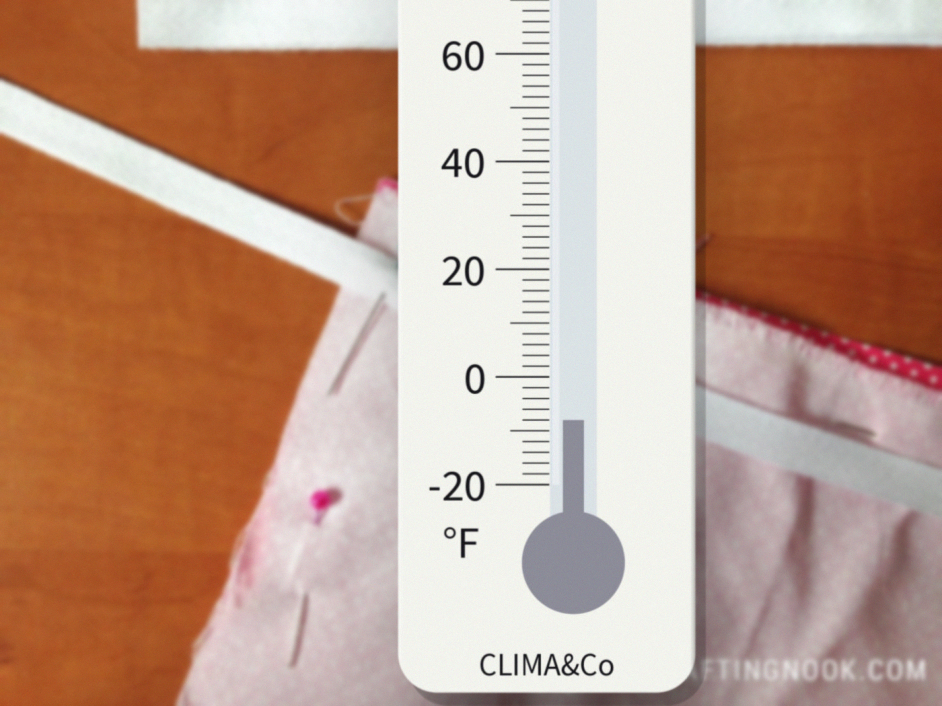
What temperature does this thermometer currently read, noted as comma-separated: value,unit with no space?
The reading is -8,°F
